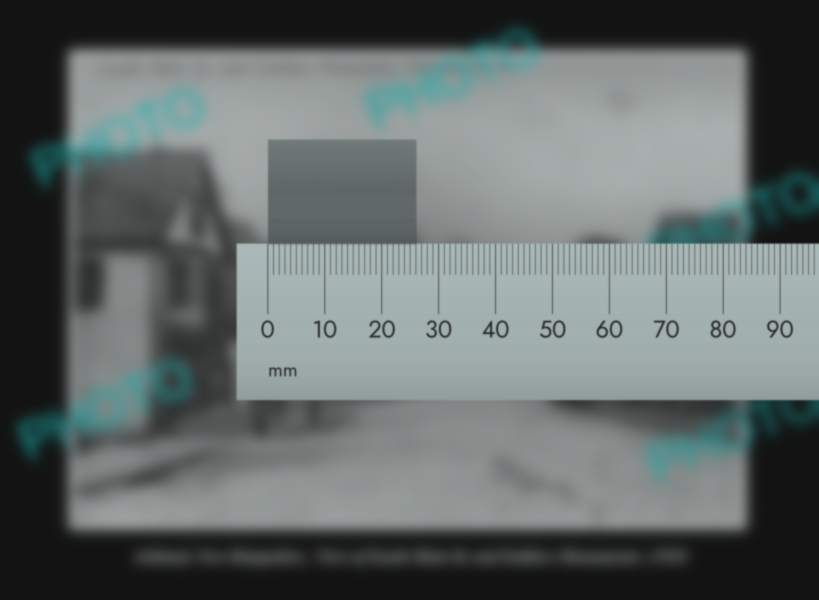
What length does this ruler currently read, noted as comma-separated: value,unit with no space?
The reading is 26,mm
